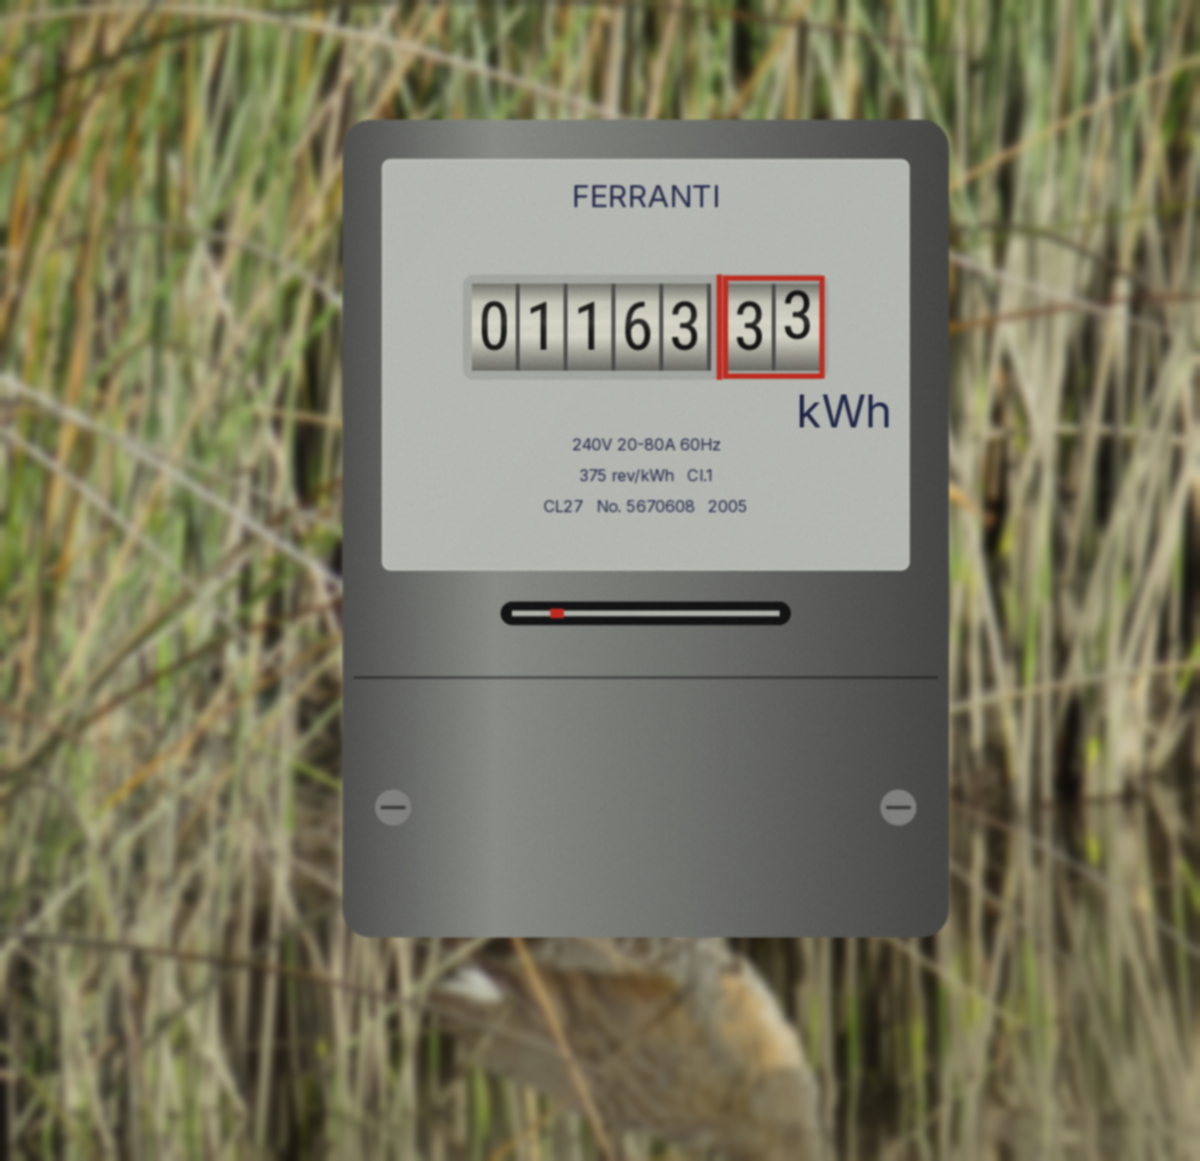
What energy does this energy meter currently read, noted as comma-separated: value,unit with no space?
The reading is 1163.33,kWh
